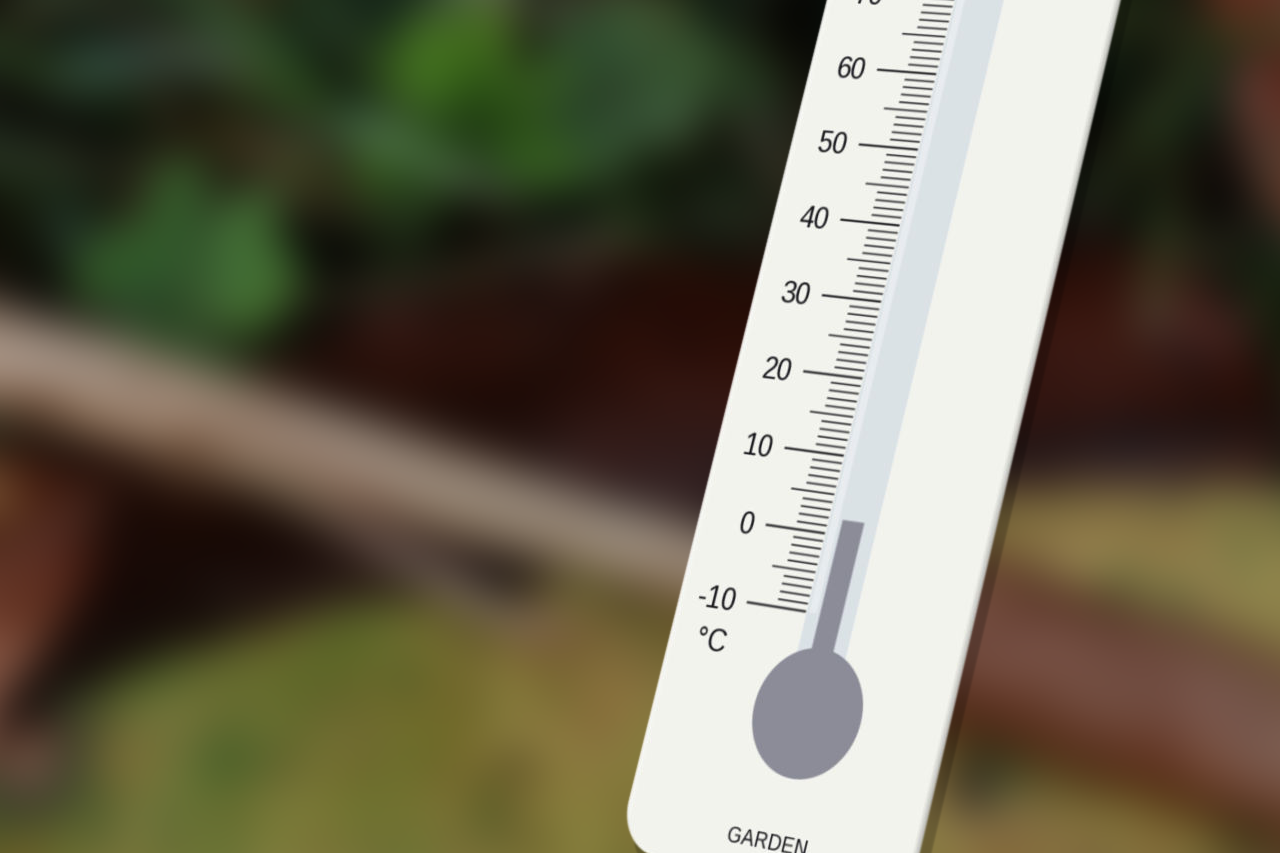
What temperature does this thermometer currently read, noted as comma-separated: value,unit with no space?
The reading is 2,°C
